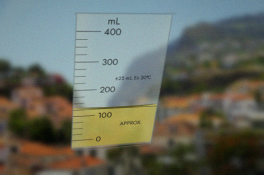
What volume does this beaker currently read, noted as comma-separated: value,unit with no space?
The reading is 125,mL
